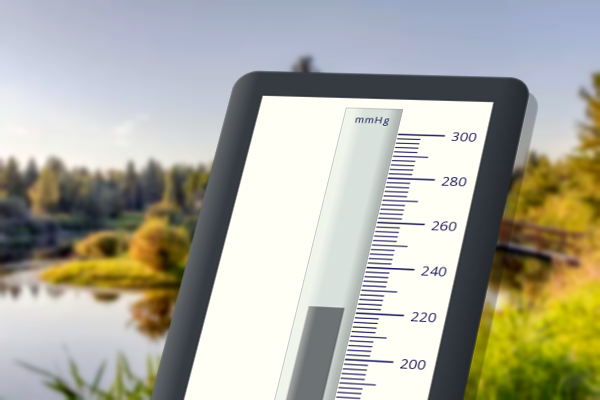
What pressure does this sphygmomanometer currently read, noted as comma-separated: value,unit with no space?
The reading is 222,mmHg
